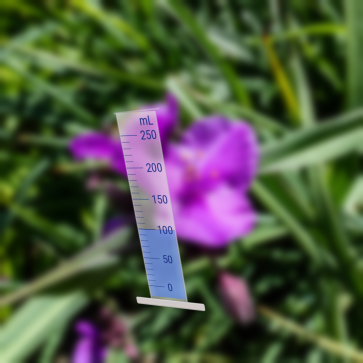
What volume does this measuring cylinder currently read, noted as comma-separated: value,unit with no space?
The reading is 100,mL
